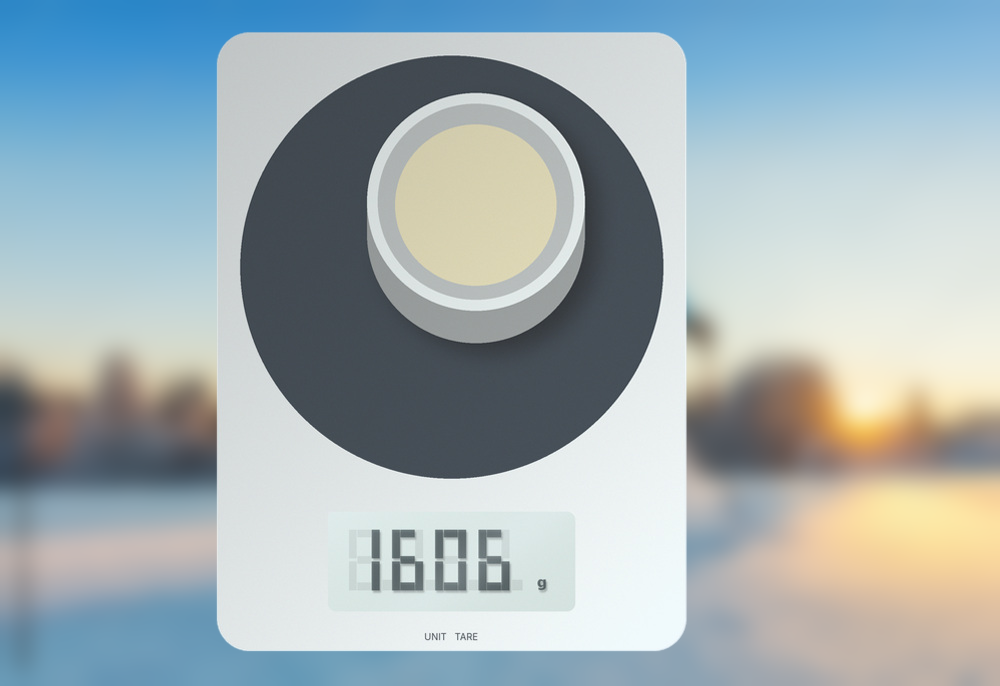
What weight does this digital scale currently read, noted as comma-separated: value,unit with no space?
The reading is 1606,g
